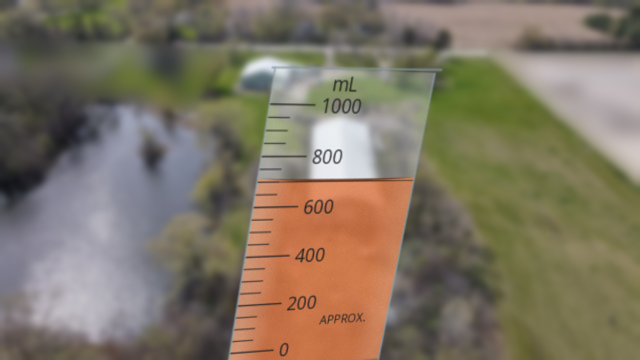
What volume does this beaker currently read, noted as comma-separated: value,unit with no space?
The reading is 700,mL
